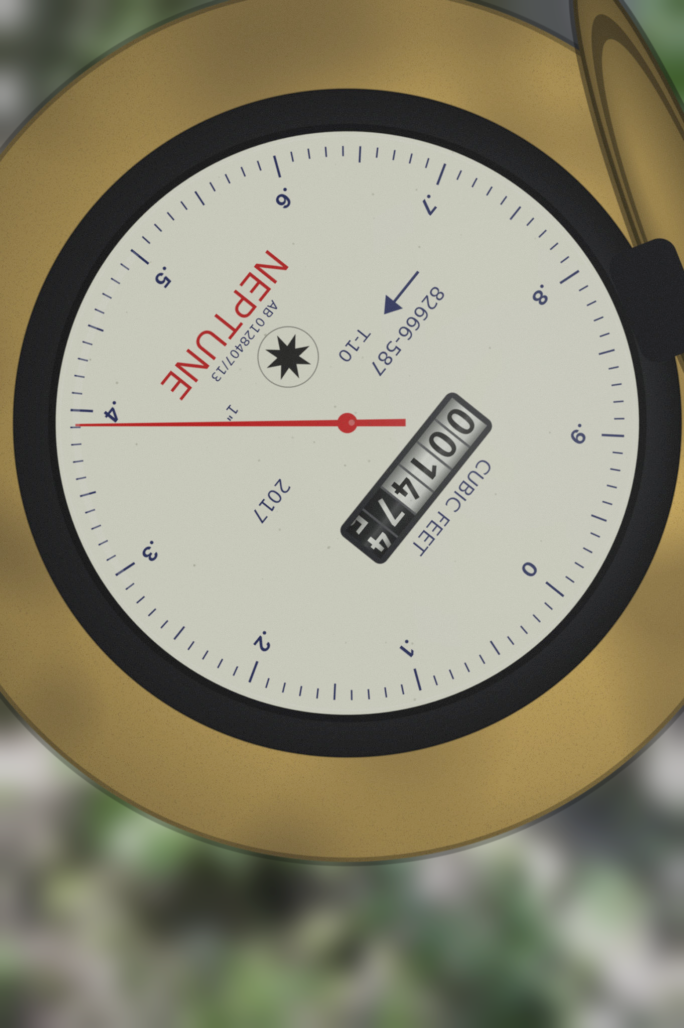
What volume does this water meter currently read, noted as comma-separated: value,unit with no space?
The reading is 1474.39,ft³
